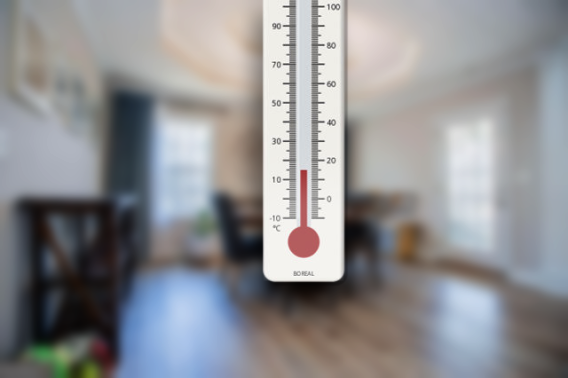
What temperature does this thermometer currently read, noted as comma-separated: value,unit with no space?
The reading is 15,°C
